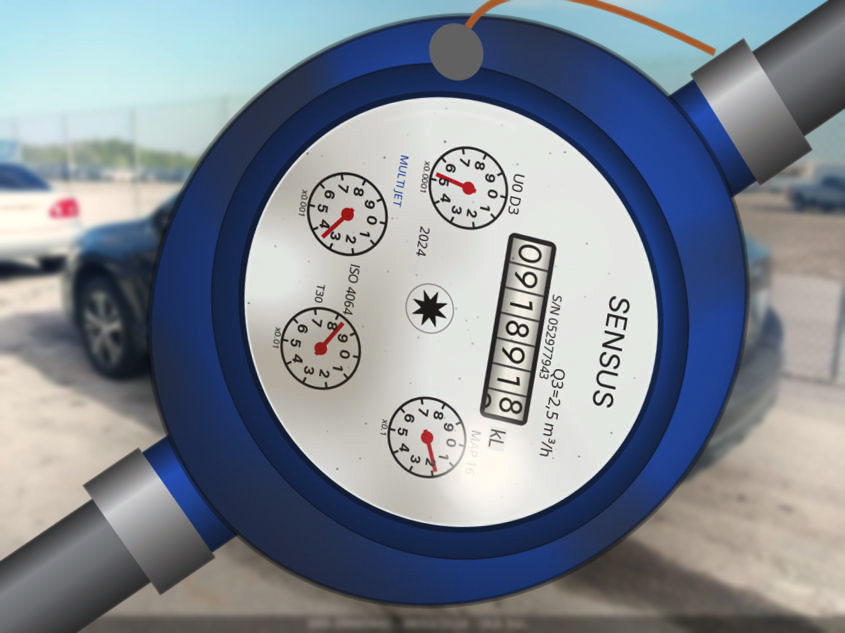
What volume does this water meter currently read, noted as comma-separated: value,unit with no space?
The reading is 918918.1835,kL
